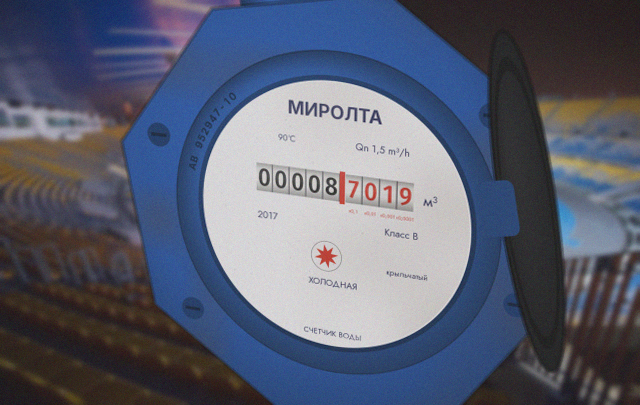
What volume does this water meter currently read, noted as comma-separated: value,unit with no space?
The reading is 8.7019,m³
